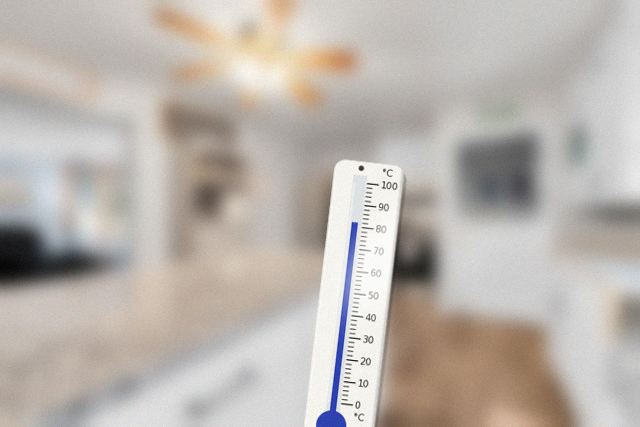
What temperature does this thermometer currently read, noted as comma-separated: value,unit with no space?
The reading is 82,°C
